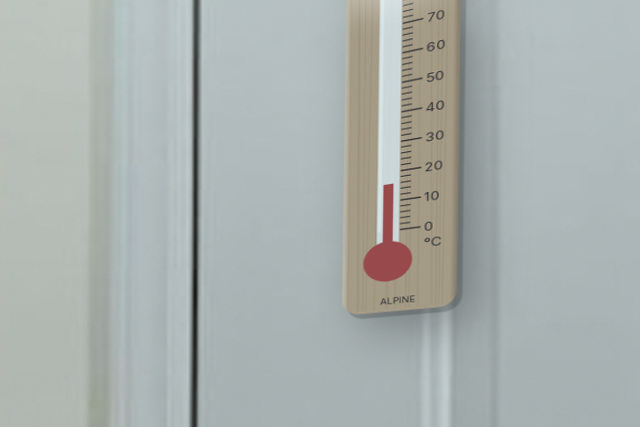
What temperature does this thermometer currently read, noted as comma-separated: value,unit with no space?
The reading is 16,°C
